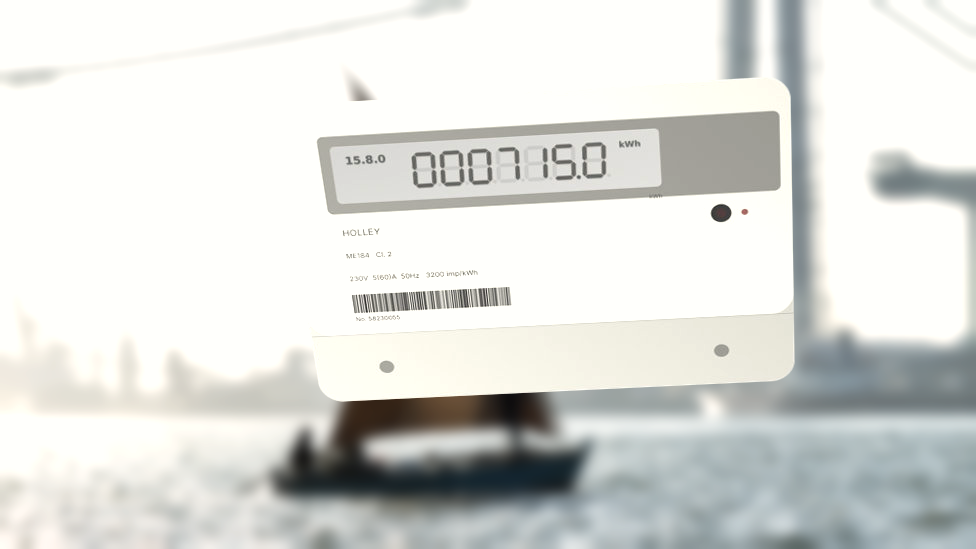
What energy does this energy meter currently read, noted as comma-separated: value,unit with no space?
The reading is 715.0,kWh
